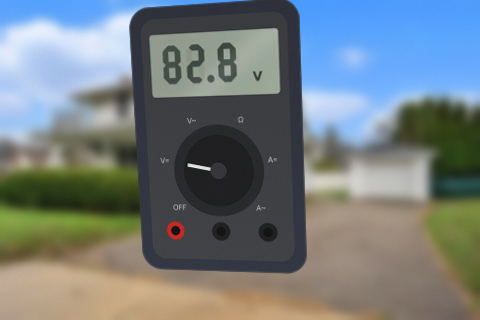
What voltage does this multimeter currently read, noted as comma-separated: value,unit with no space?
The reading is 82.8,V
